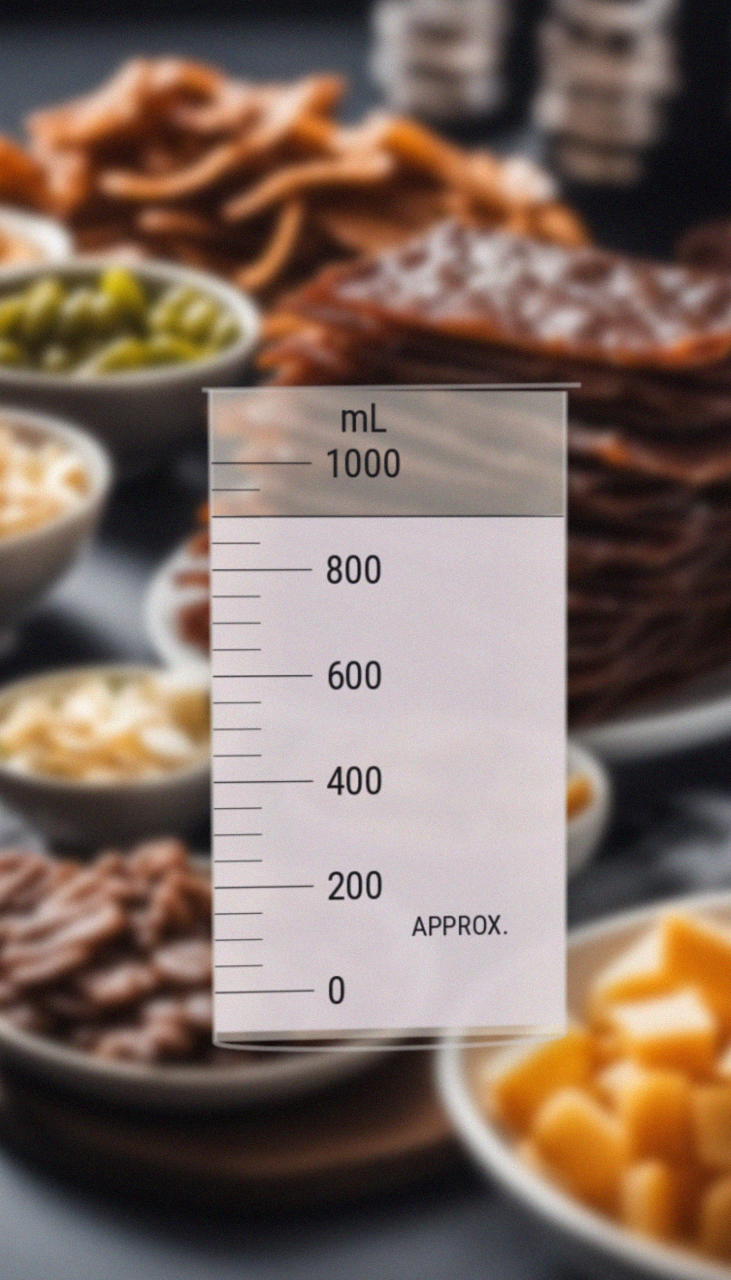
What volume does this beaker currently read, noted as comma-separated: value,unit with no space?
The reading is 900,mL
